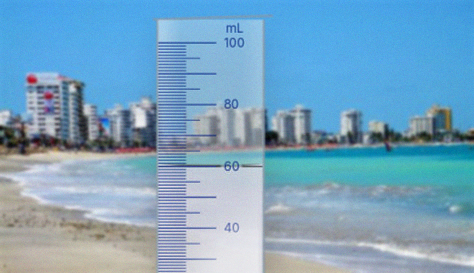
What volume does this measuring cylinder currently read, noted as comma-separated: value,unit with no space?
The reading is 60,mL
